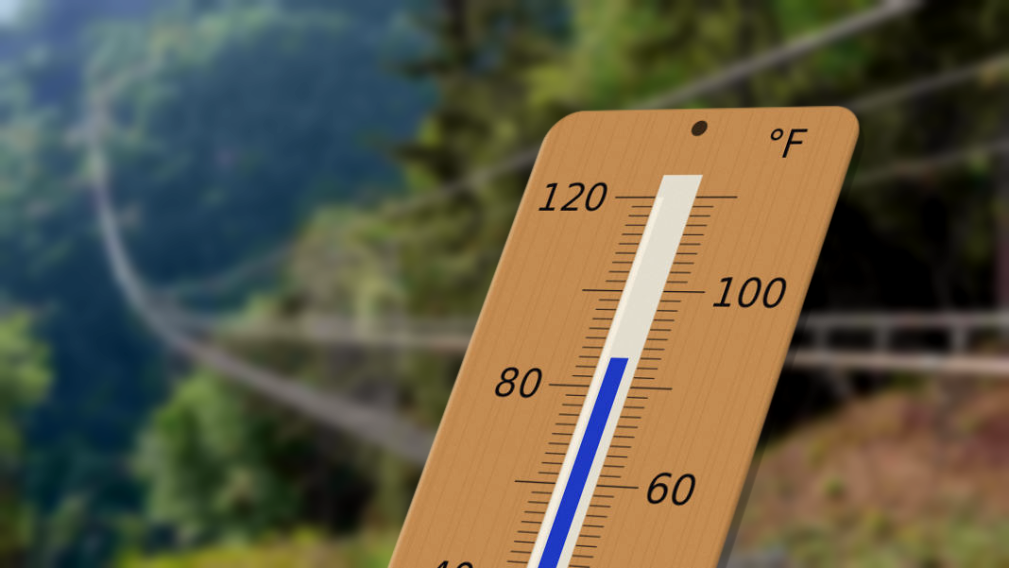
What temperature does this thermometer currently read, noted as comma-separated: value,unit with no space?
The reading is 86,°F
